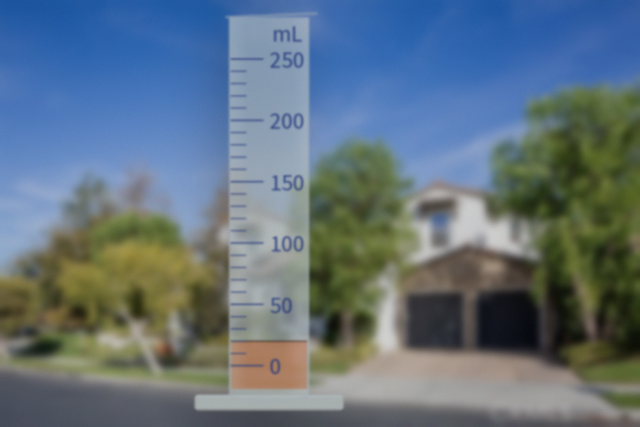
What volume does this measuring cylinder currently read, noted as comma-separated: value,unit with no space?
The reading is 20,mL
